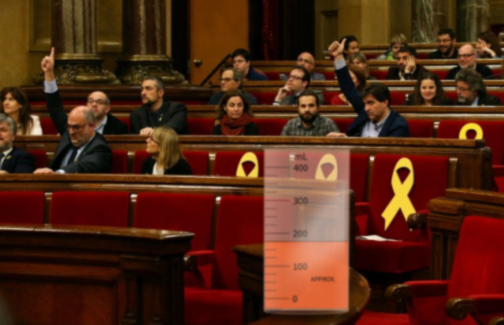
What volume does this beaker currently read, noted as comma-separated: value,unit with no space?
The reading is 175,mL
